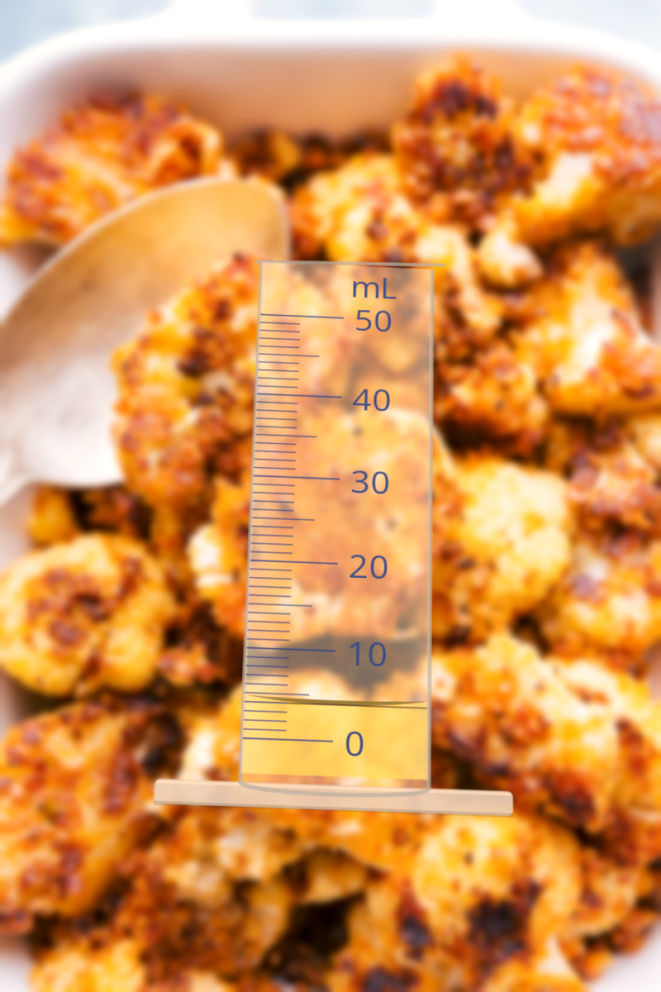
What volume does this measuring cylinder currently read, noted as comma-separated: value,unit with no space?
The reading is 4,mL
